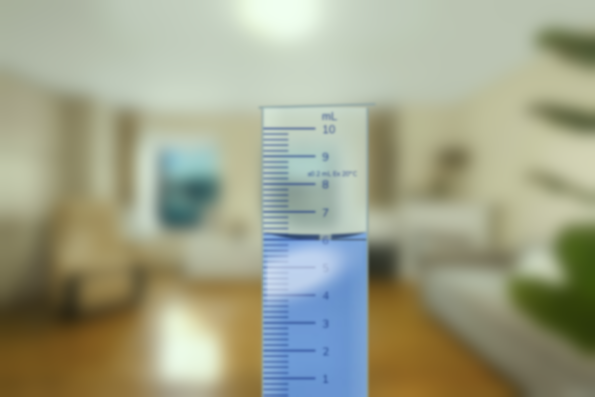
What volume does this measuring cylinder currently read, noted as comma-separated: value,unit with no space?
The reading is 6,mL
